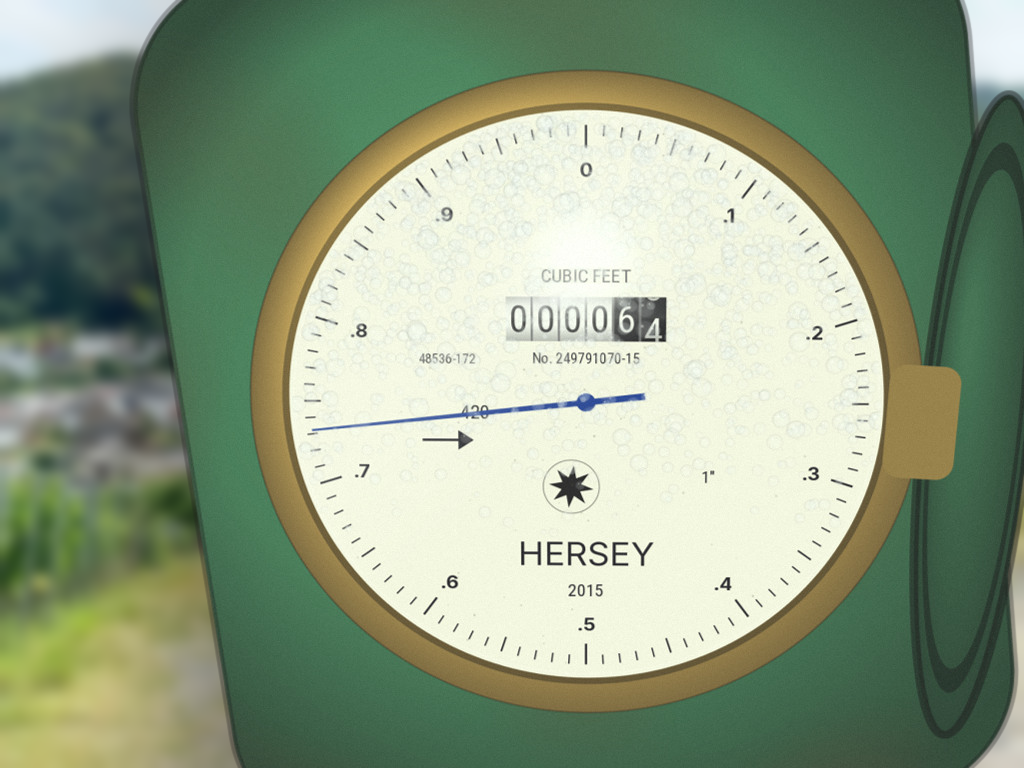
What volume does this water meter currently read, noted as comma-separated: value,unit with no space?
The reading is 63.73,ft³
